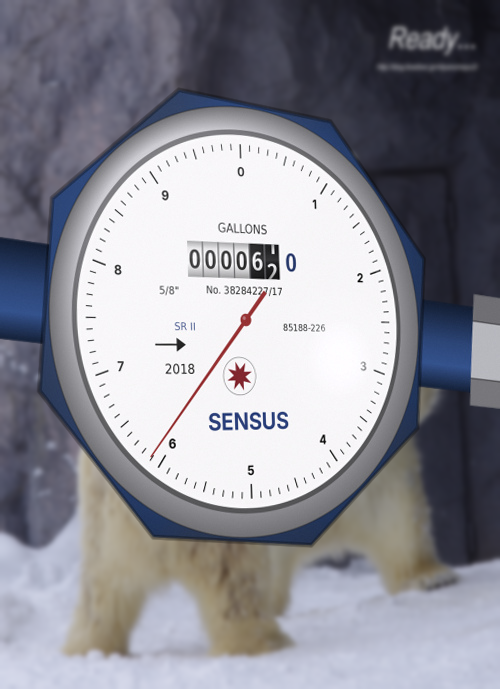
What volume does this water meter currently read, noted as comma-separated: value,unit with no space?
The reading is 616.1,gal
